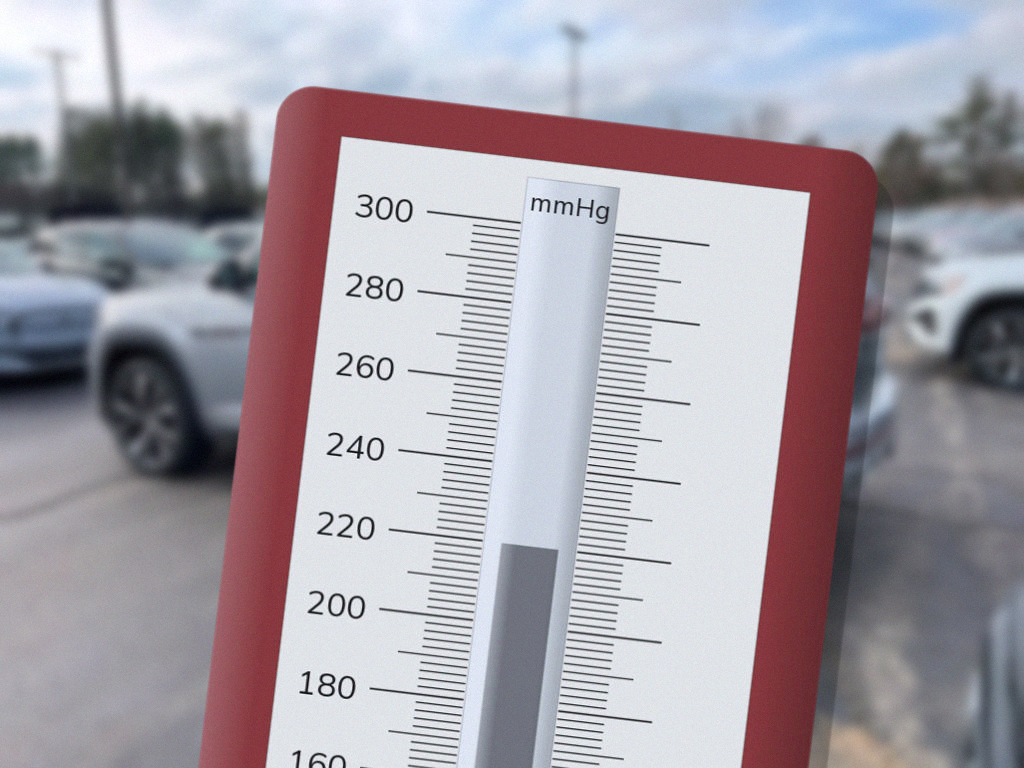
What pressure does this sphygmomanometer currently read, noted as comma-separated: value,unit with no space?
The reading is 220,mmHg
